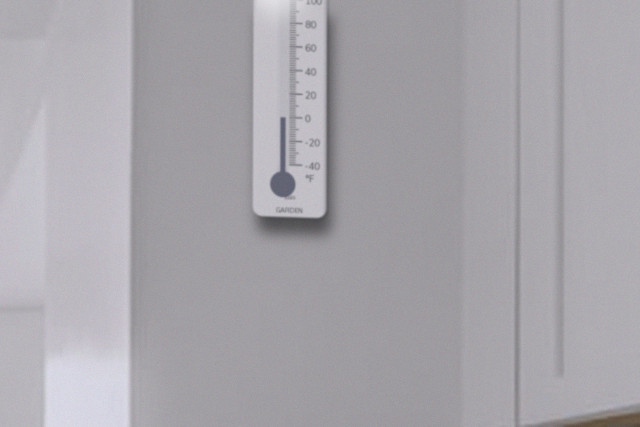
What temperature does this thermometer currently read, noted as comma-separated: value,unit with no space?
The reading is 0,°F
